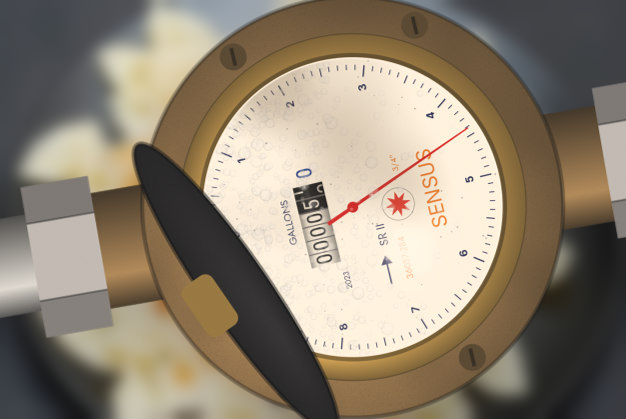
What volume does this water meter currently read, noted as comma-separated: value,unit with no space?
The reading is 514.4,gal
